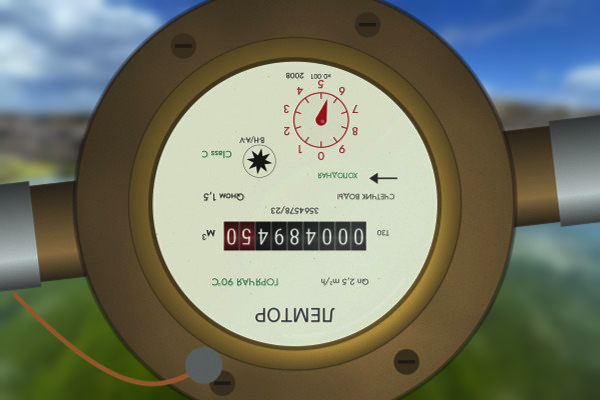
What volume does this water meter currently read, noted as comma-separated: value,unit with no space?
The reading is 4894.505,m³
